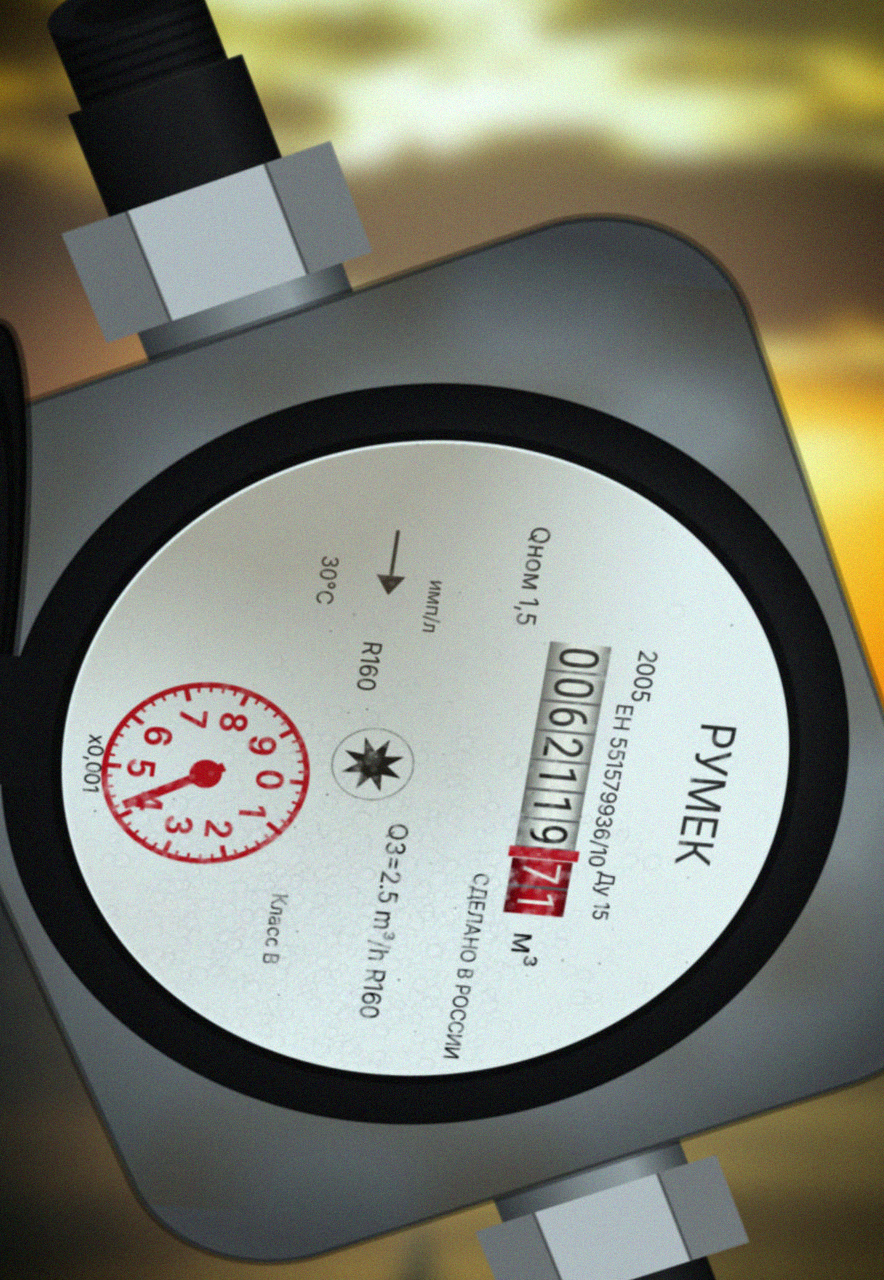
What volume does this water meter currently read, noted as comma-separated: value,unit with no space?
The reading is 62119.714,m³
